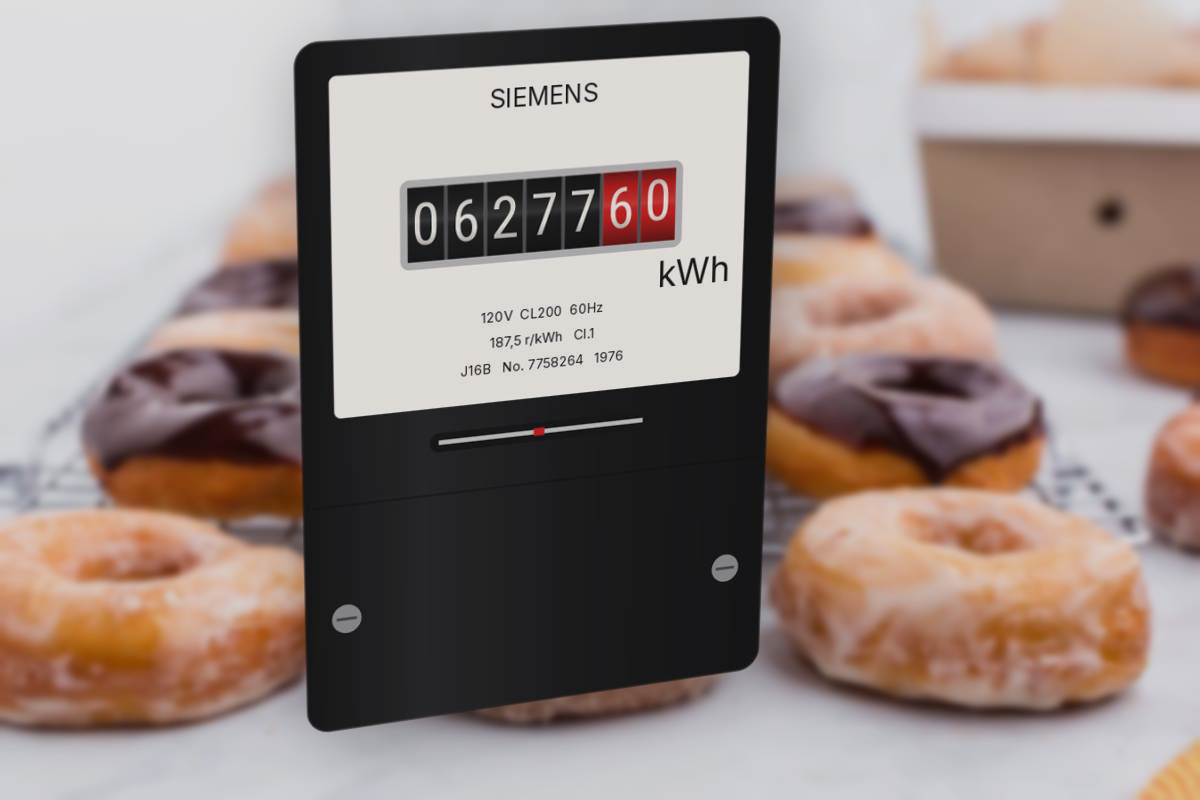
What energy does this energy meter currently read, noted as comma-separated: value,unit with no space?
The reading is 6277.60,kWh
